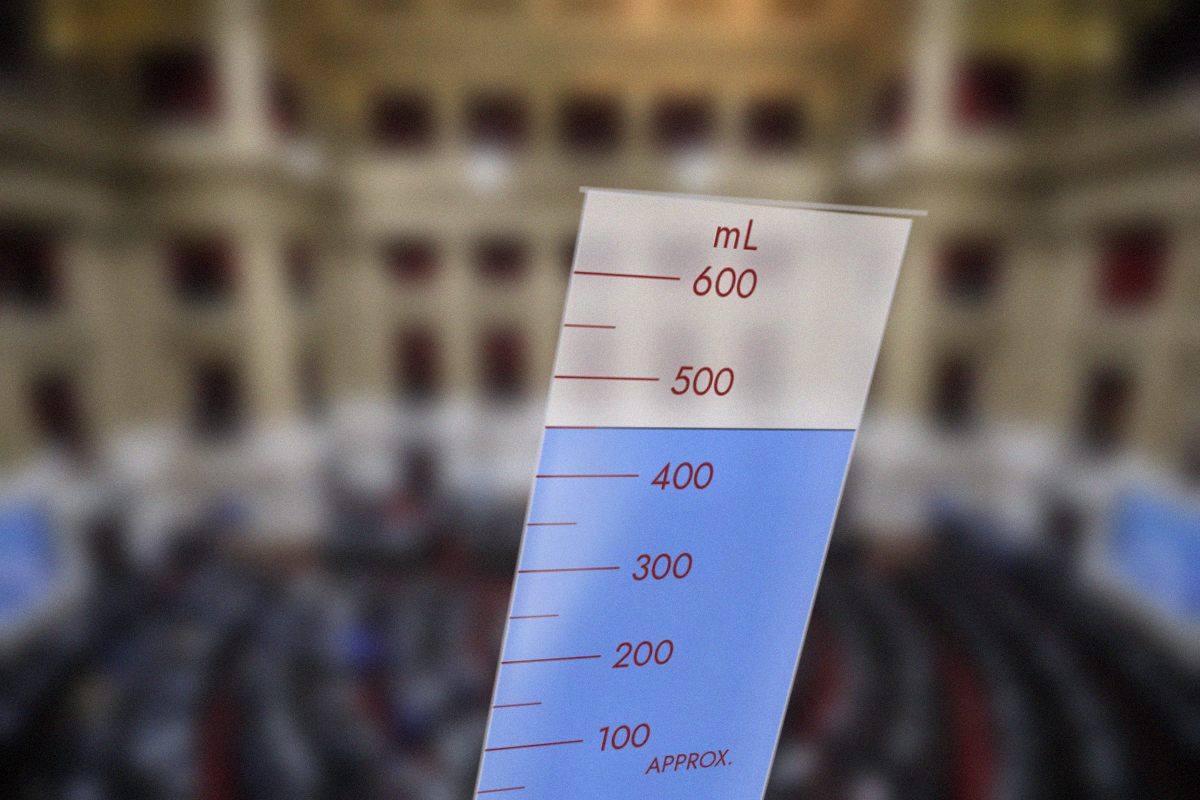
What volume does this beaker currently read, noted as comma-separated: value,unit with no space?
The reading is 450,mL
